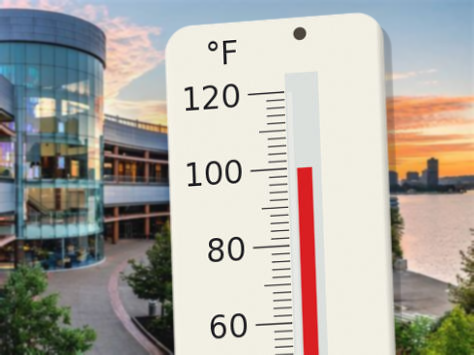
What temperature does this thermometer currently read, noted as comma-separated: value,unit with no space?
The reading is 100,°F
